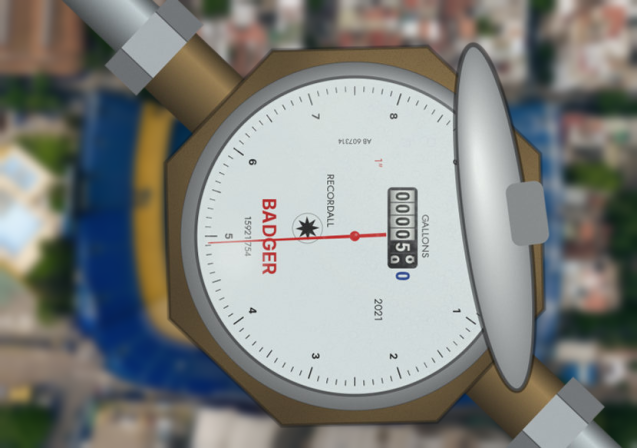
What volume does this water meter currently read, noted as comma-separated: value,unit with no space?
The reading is 584.9,gal
